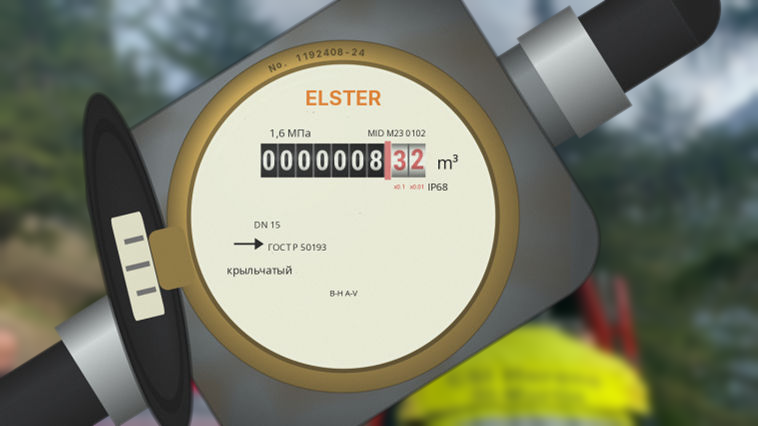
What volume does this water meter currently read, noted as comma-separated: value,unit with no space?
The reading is 8.32,m³
